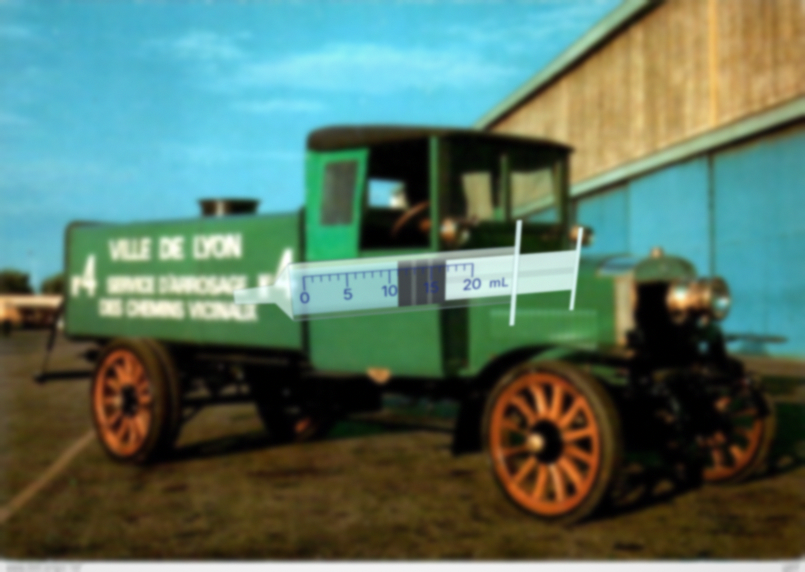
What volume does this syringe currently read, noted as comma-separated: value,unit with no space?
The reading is 11,mL
